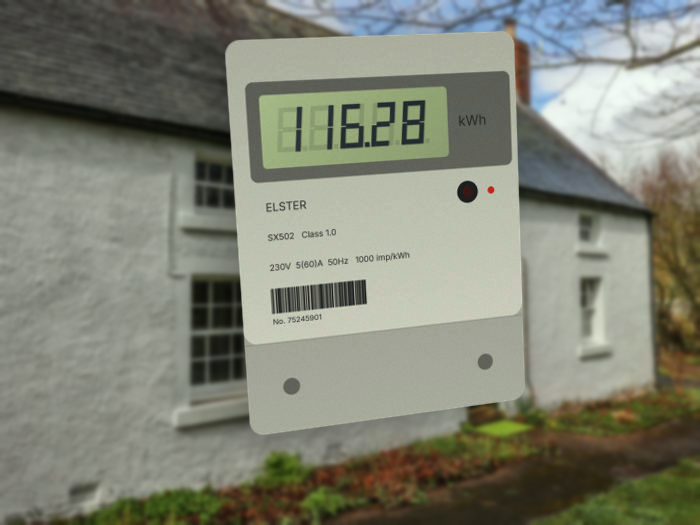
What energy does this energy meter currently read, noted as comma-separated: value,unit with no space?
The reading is 116.28,kWh
